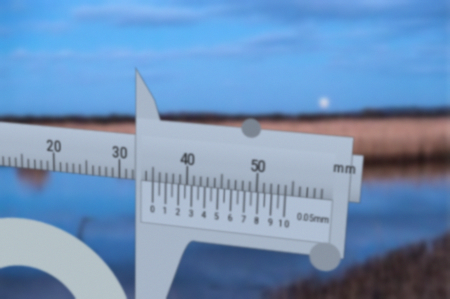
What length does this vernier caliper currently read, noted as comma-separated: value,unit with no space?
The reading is 35.0,mm
